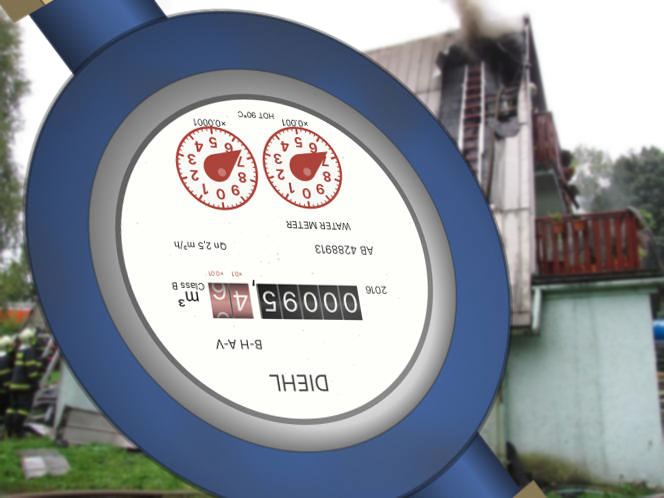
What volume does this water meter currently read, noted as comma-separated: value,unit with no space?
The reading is 95.4566,m³
